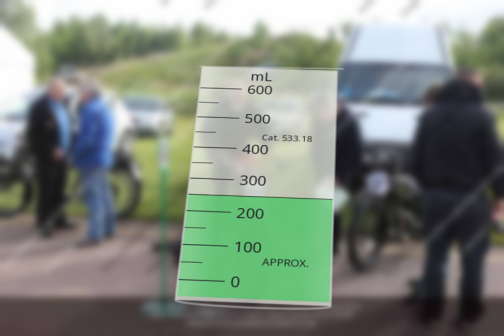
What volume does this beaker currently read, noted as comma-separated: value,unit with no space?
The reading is 250,mL
